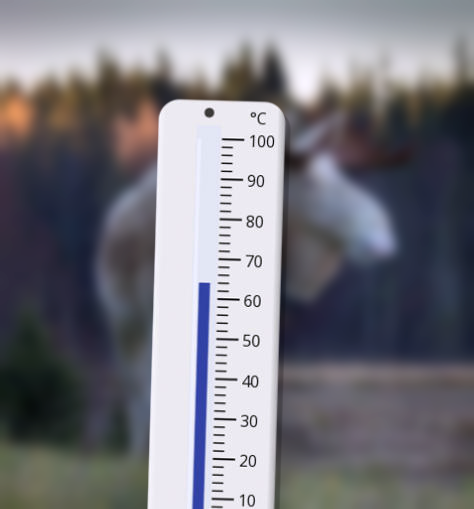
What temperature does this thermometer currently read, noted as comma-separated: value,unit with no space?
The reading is 64,°C
